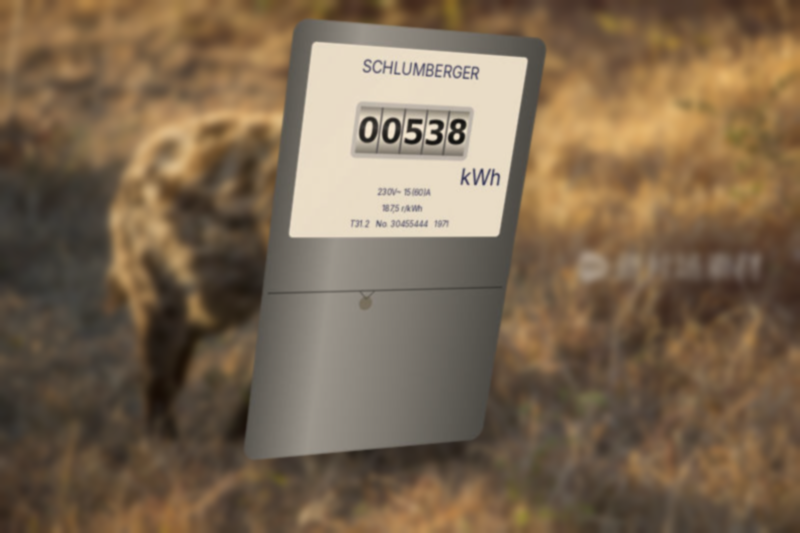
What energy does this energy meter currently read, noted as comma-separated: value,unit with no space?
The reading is 538,kWh
